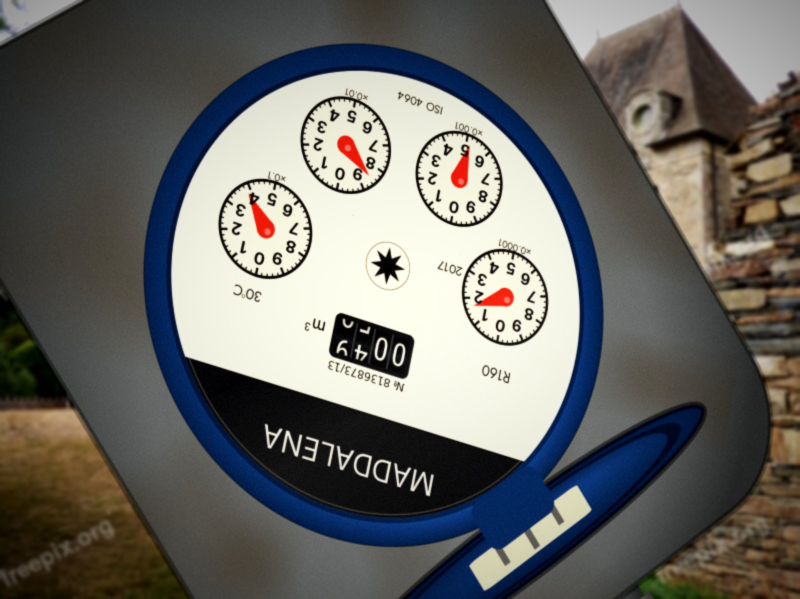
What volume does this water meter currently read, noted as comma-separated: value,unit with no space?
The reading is 49.3851,m³
